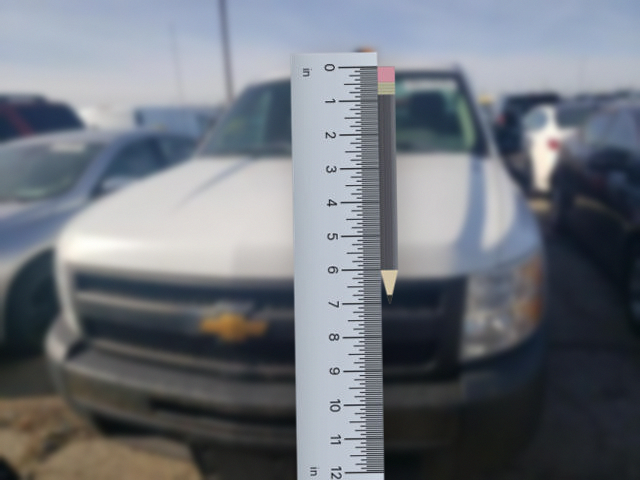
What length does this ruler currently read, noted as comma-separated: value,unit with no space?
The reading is 7,in
